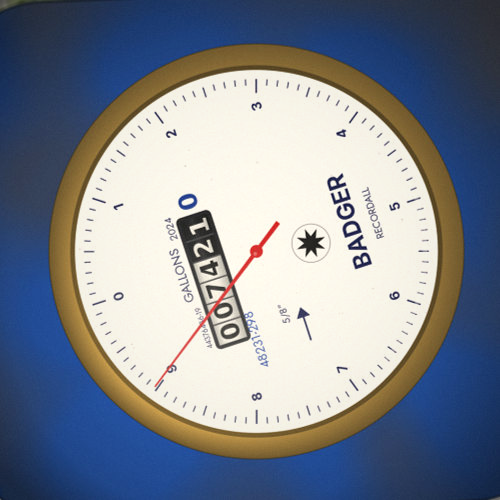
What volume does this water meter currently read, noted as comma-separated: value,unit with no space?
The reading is 74209.0,gal
